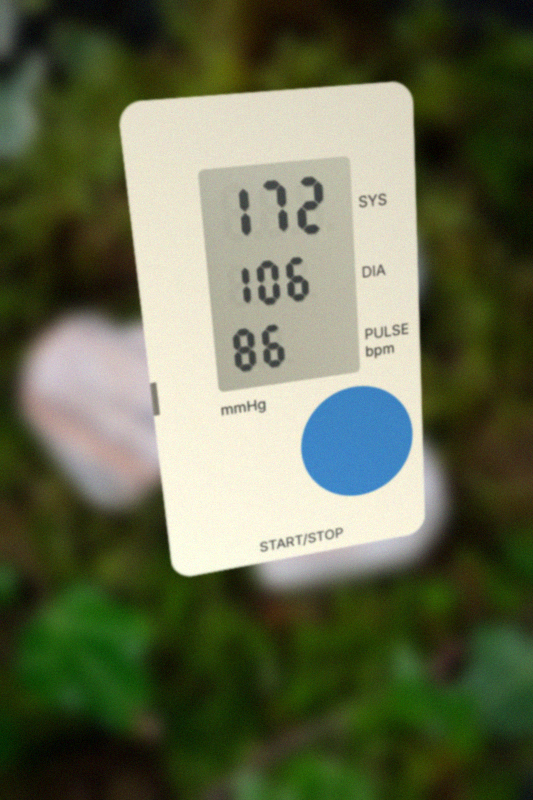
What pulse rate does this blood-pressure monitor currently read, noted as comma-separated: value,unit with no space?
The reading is 86,bpm
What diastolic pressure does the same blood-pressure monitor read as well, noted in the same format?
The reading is 106,mmHg
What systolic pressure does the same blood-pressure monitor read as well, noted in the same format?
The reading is 172,mmHg
